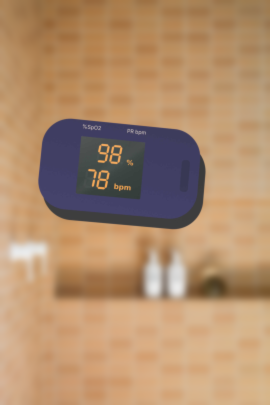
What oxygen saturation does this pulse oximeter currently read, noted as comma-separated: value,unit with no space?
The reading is 98,%
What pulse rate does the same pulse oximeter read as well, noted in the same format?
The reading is 78,bpm
